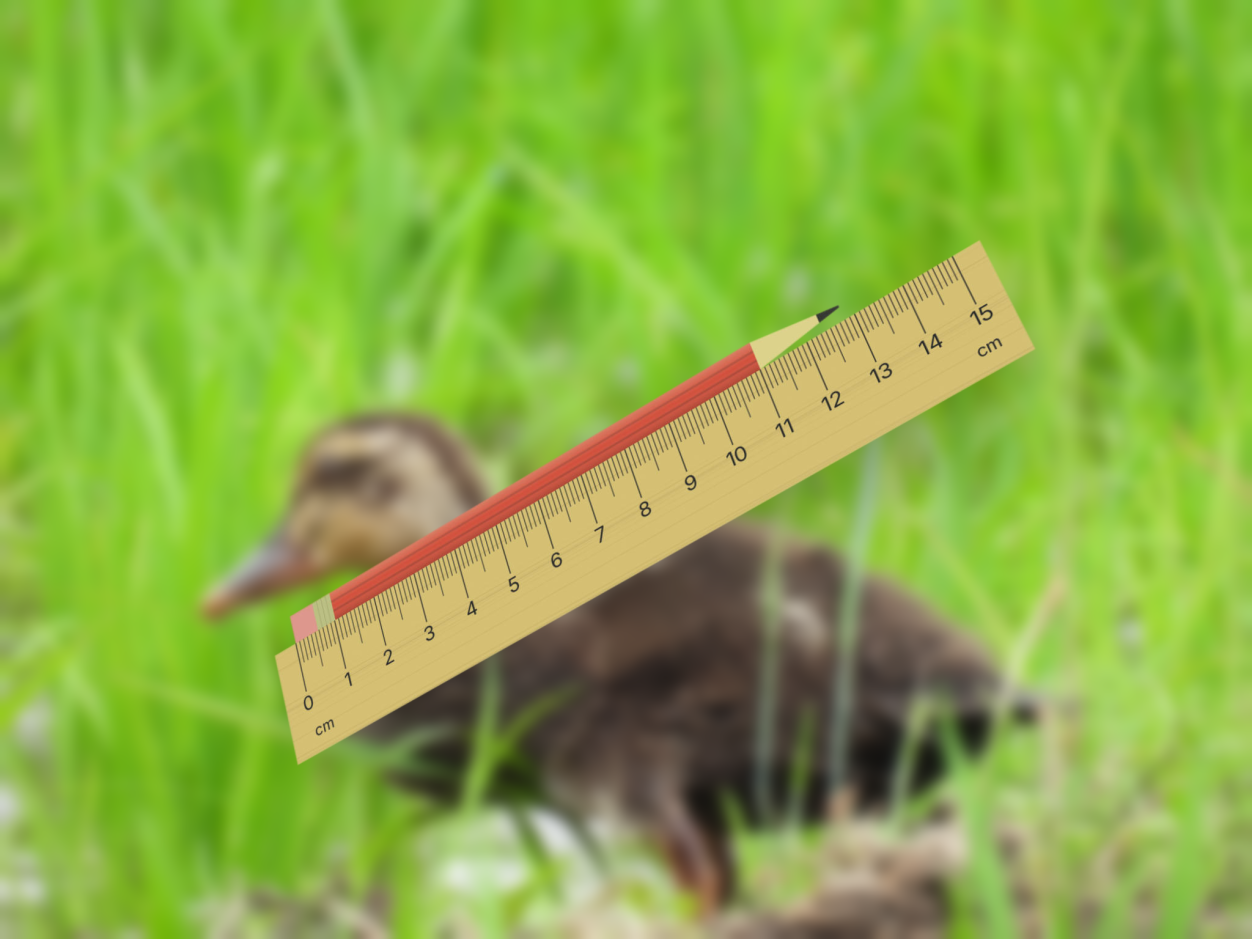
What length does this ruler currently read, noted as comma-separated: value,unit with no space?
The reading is 12.8,cm
